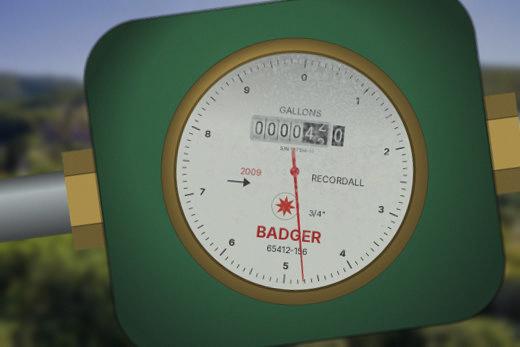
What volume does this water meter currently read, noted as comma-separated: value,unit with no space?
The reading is 424.7,gal
